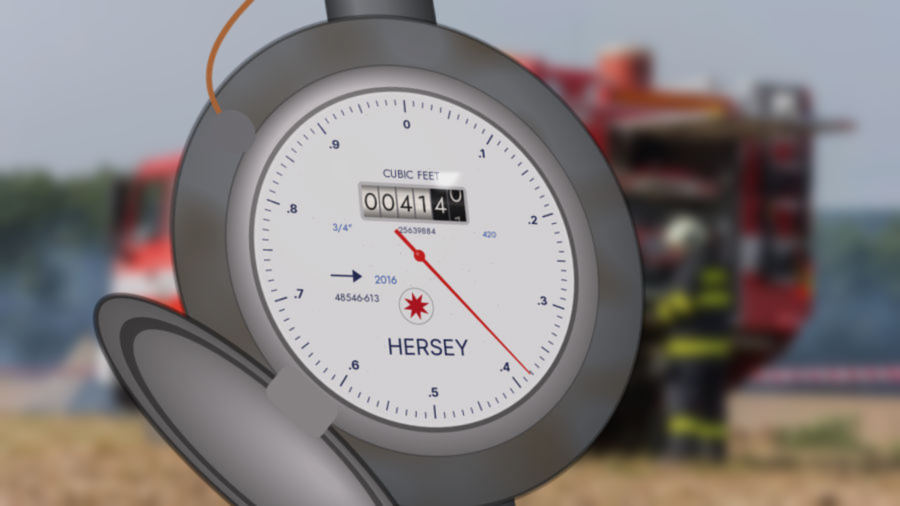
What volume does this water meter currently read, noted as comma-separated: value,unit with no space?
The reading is 4140.38,ft³
